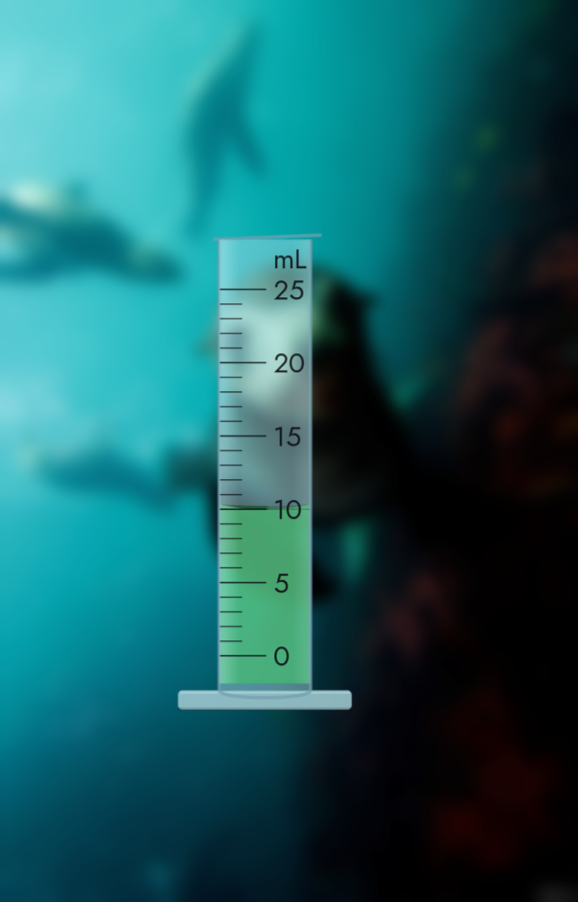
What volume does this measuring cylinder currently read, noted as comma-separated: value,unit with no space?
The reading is 10,mL
